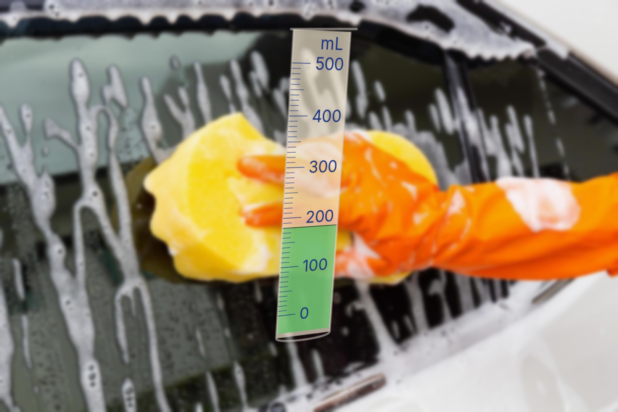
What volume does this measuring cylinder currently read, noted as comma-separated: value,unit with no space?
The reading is 180,mL
